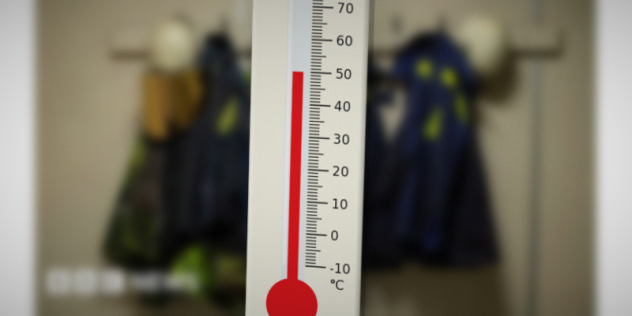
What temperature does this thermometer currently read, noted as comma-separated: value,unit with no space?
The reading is 50,°C
